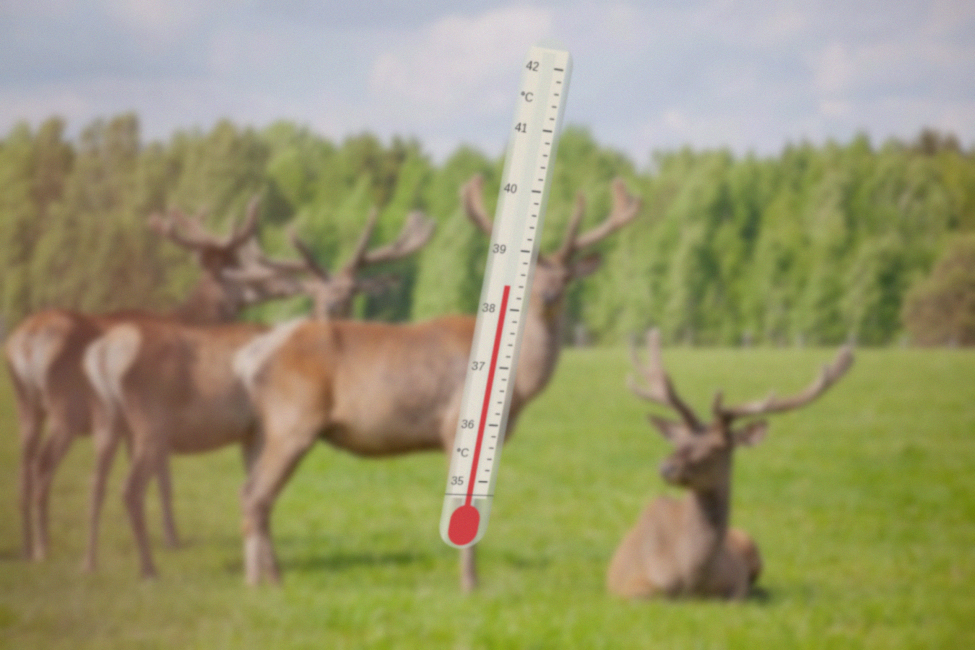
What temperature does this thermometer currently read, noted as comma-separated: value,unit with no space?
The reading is 38.4,°C
